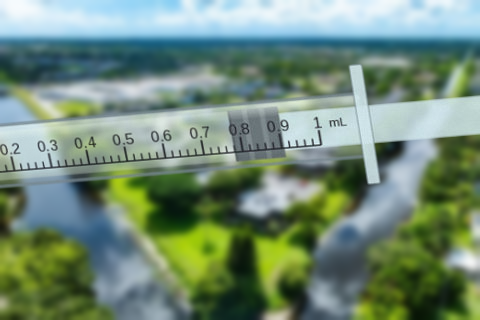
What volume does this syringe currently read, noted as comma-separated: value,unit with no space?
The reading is 0.78,mL
